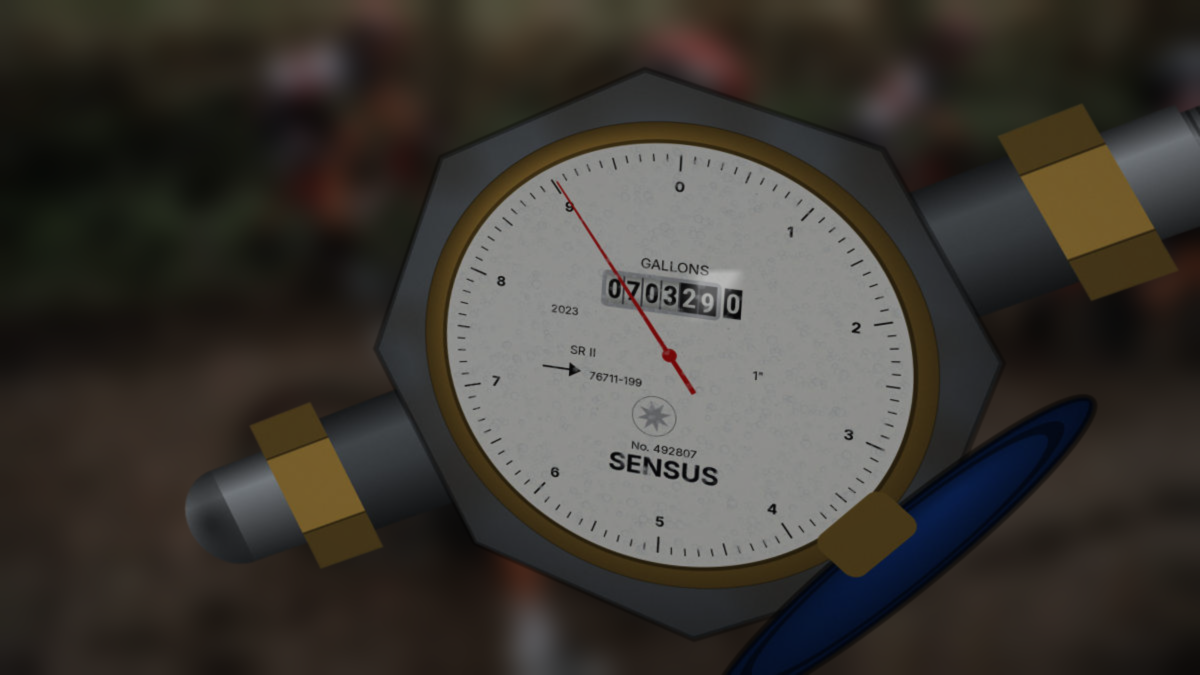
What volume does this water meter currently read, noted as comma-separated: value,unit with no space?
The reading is 703289.0,gal
